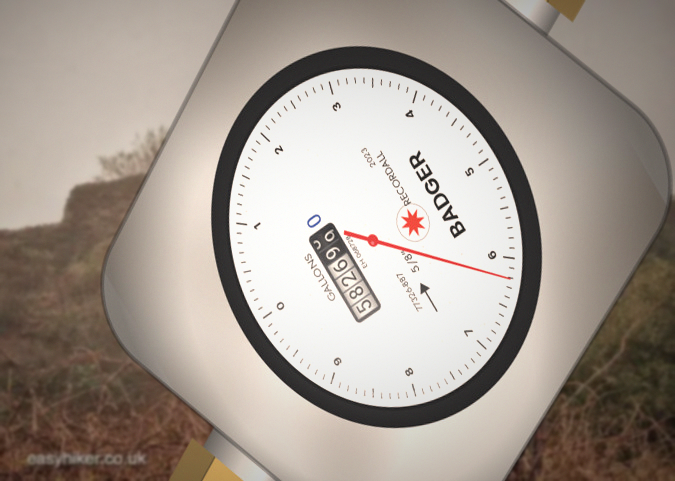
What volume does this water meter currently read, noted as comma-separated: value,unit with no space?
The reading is 5826986.2,gal
